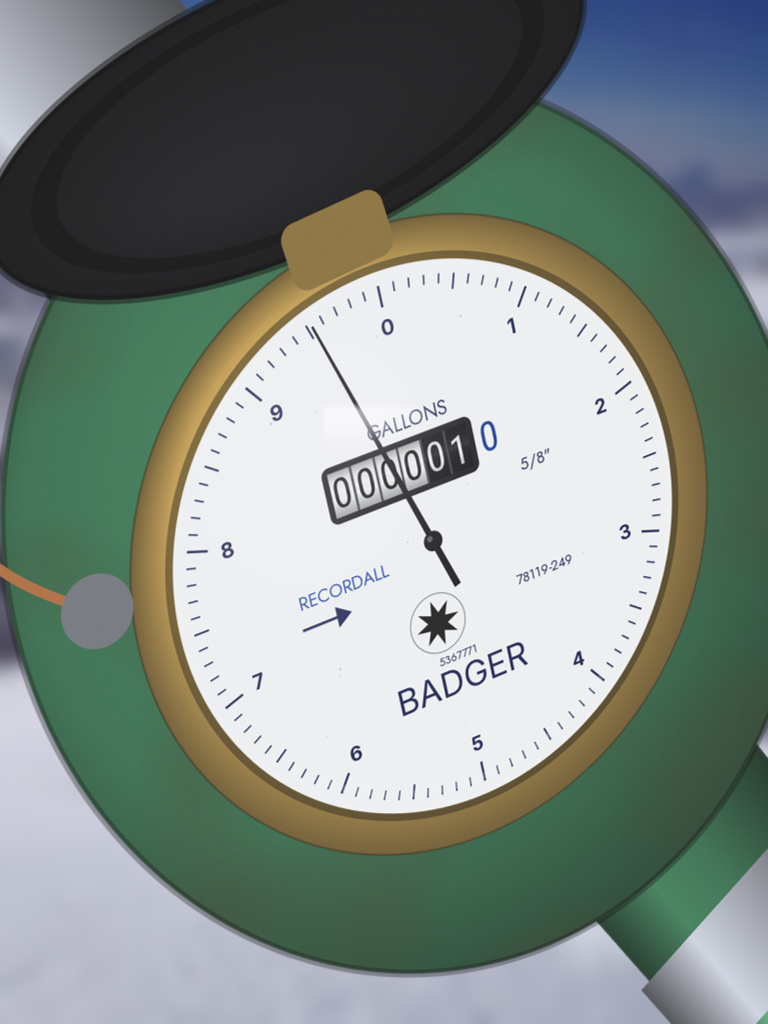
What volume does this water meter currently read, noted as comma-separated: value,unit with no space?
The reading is 9.5,gal
